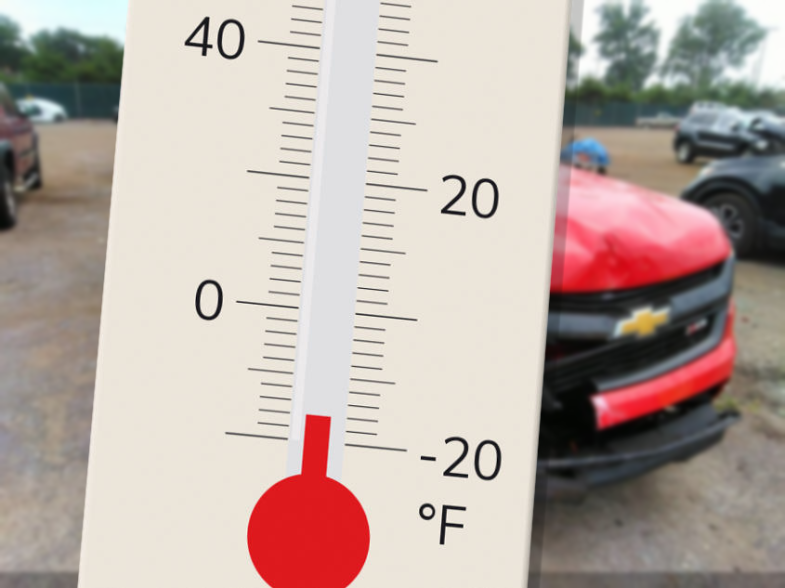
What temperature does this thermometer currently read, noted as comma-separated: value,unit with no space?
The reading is -16,°F
